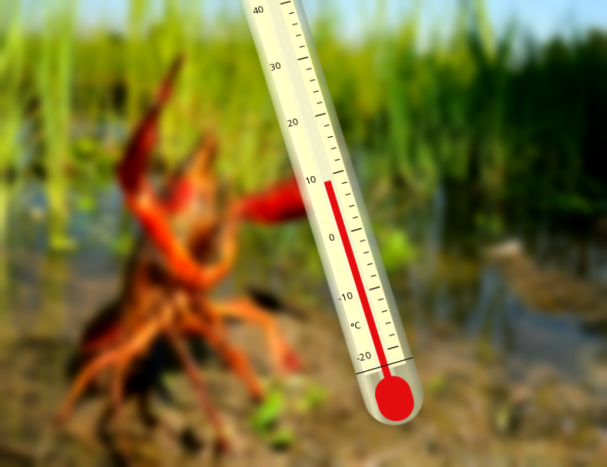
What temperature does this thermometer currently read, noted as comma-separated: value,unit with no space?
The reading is 9,°C
